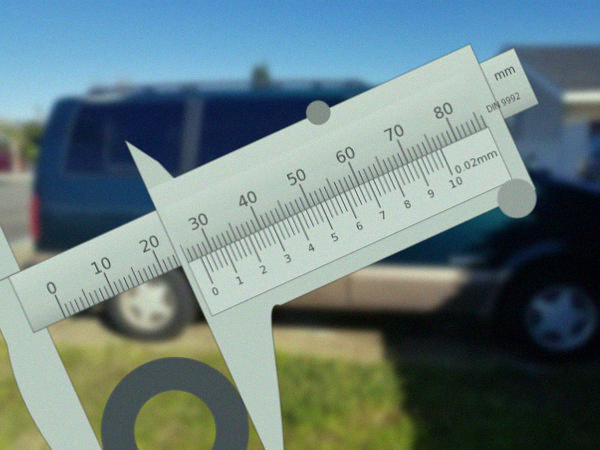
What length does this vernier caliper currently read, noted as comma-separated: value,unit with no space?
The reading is 27.6,mm
